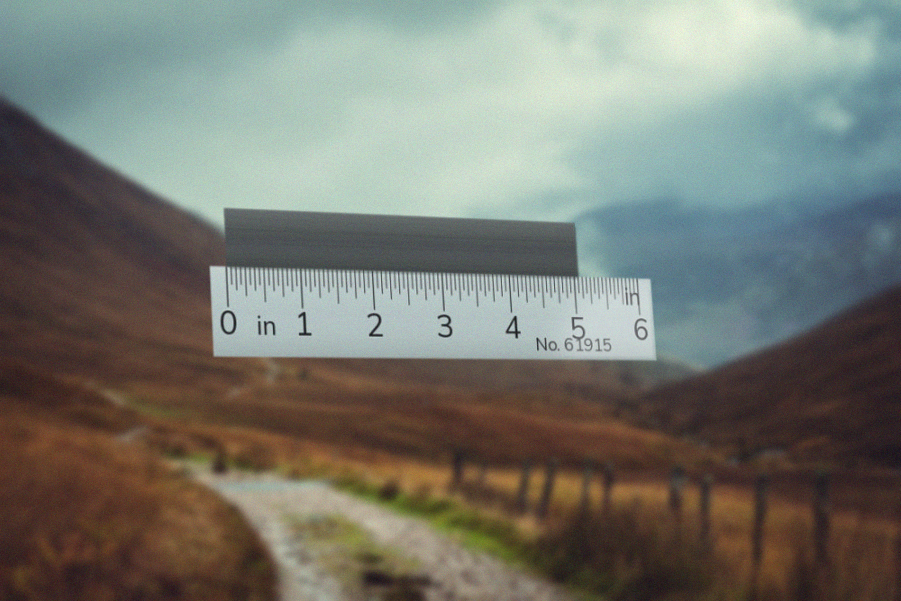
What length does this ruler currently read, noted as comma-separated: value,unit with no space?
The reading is 5.0625,in
